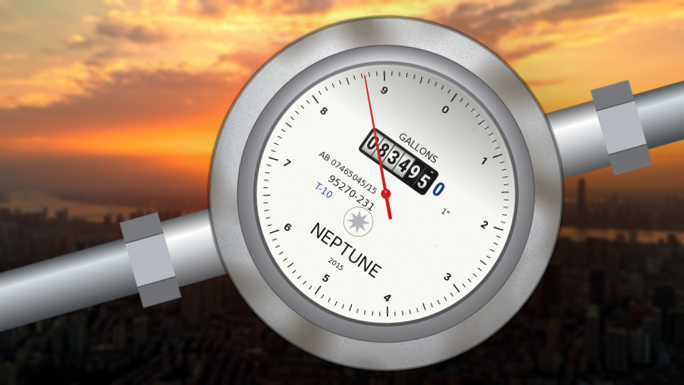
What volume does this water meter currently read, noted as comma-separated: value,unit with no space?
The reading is 834948.7,gal
